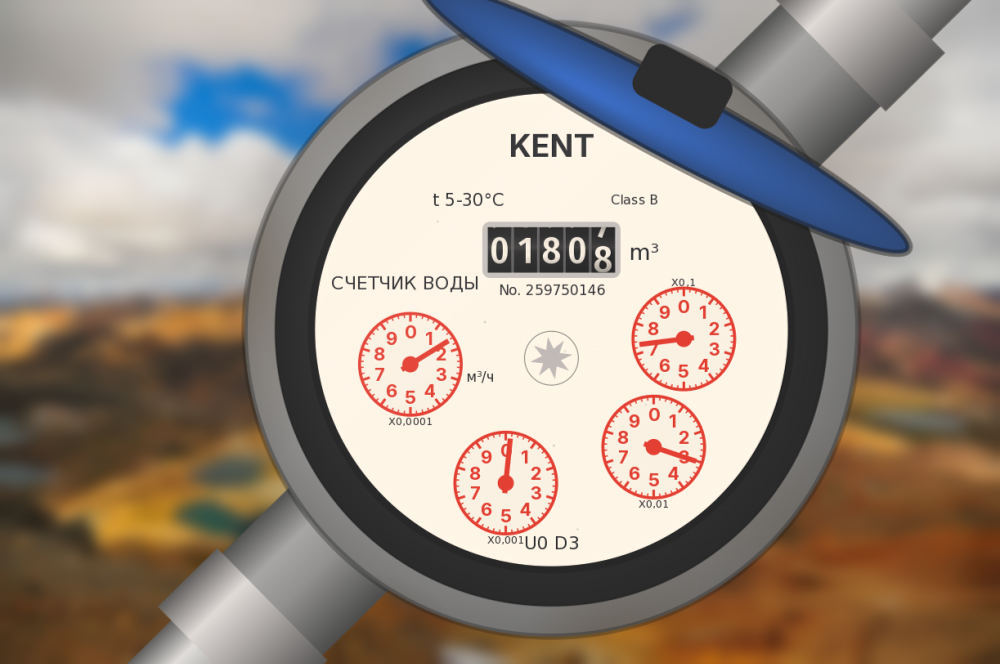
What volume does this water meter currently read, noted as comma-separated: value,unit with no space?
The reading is 1807.7301,m³
